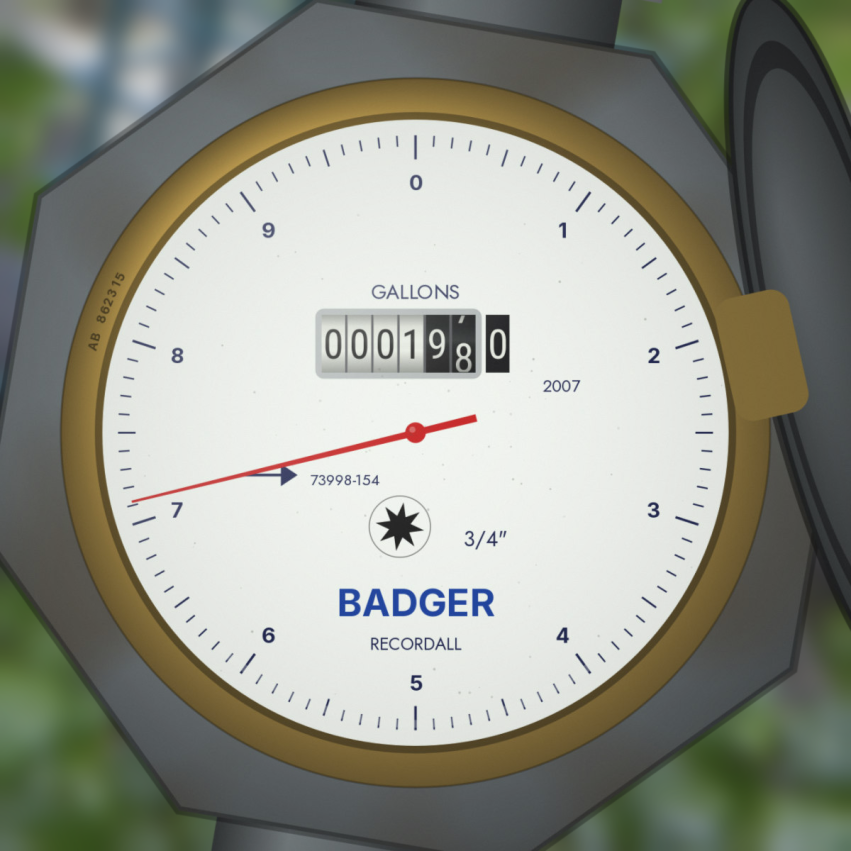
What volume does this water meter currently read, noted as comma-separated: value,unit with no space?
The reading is 1977.1,gal
